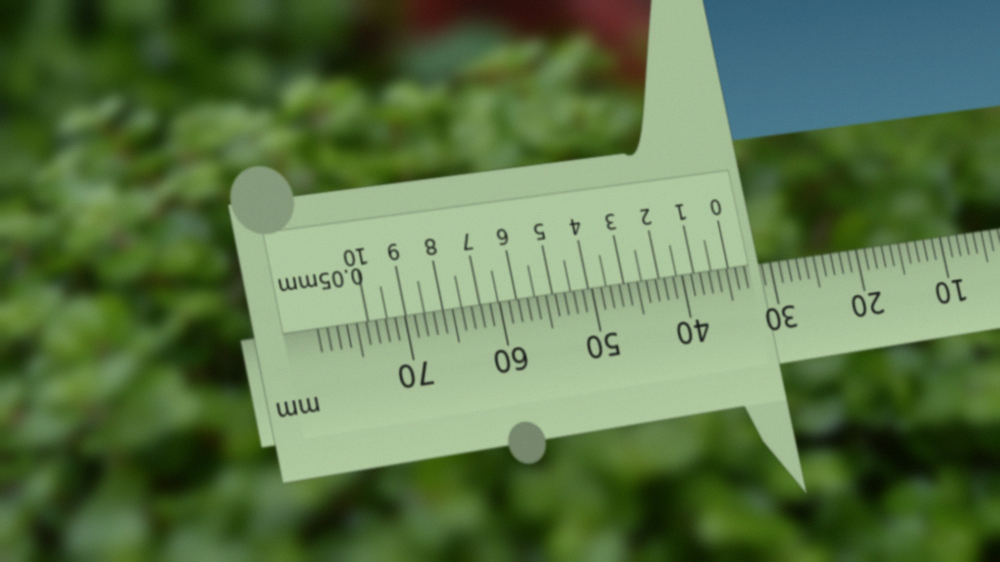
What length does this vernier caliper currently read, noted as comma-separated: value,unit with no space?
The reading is 34.8,mm
